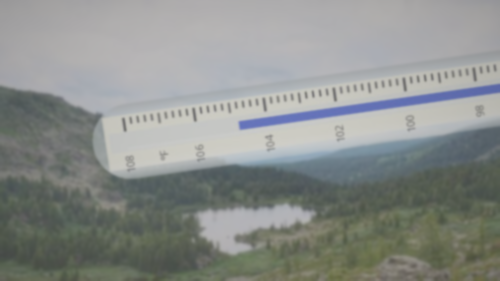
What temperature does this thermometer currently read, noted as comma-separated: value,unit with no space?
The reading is 104.8,°F
